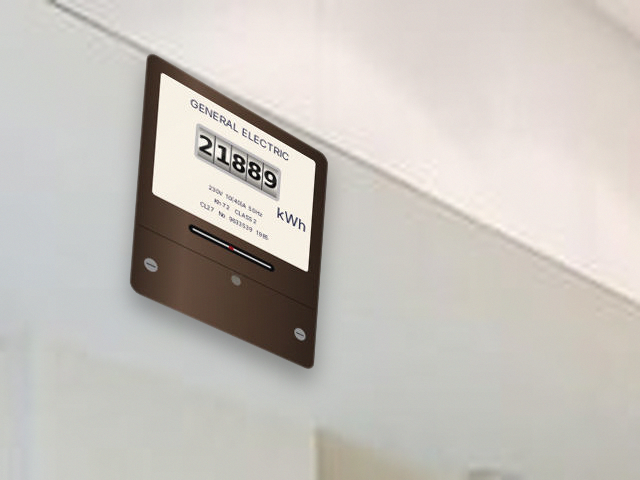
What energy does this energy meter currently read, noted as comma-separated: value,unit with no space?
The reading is 21889,kWh
